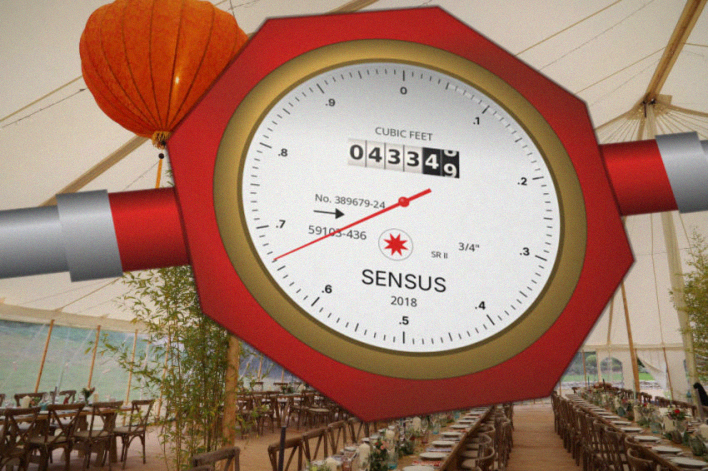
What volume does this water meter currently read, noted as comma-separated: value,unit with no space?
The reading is 43348.66,ft³
